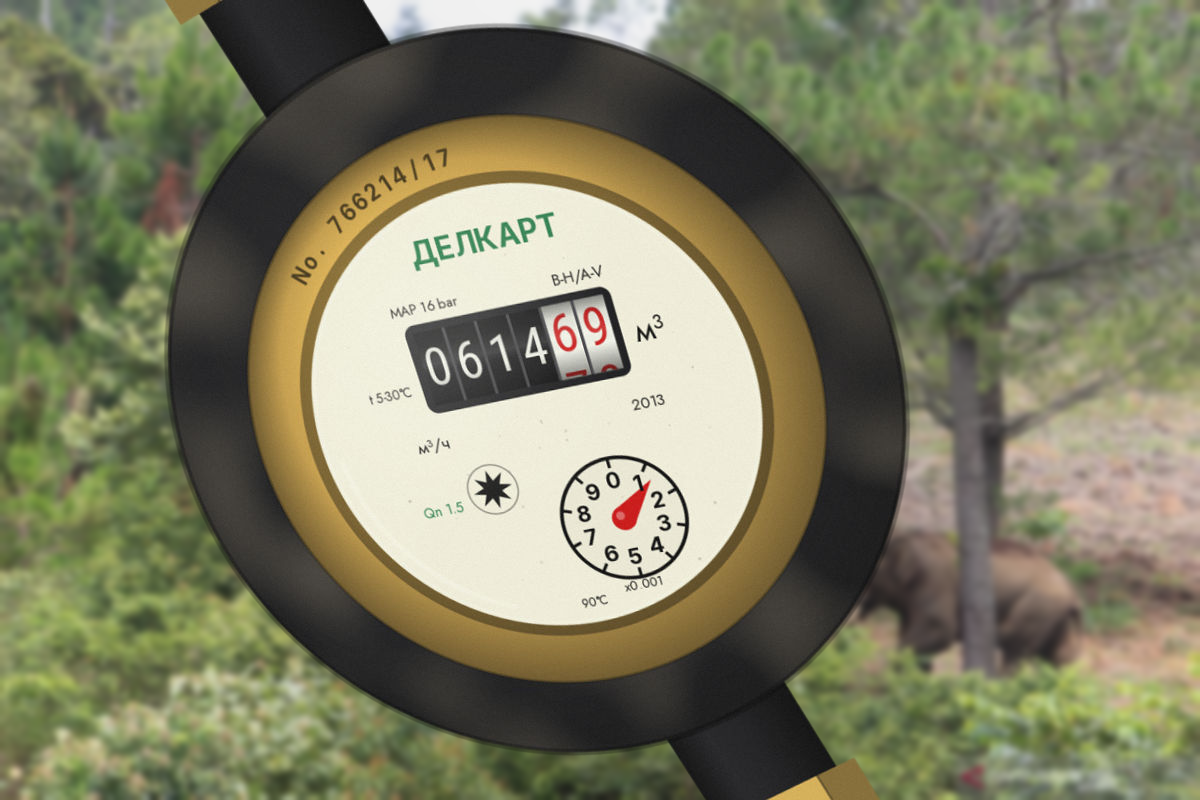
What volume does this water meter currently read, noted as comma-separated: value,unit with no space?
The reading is 614.691,m³
